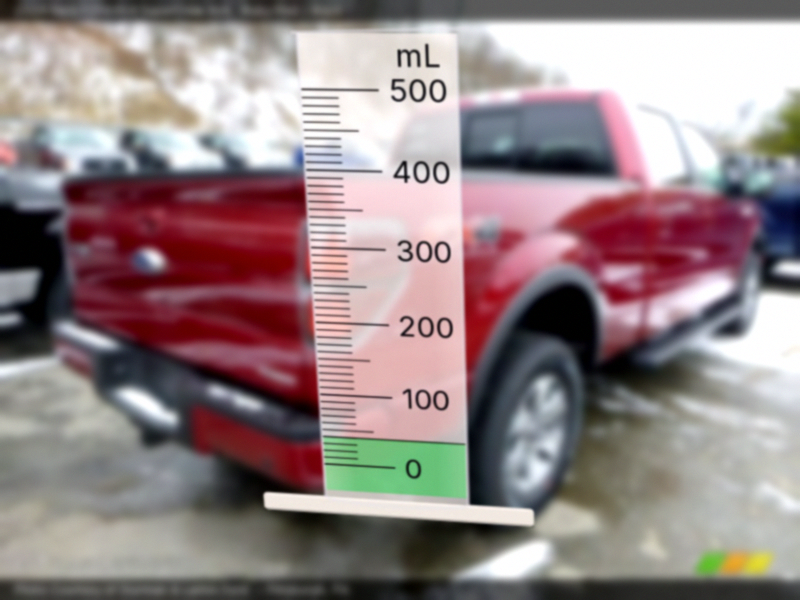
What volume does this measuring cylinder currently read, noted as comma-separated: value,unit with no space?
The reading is 40,mL
